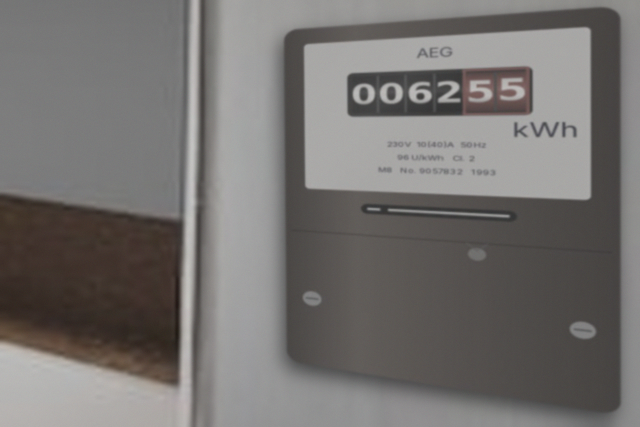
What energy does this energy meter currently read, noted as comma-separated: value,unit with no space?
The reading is 62.55,kWh
